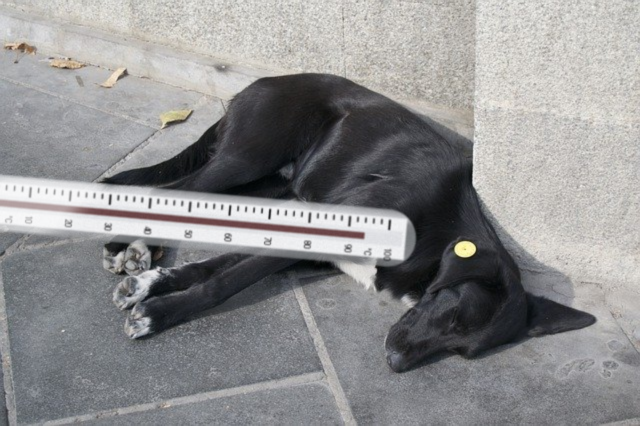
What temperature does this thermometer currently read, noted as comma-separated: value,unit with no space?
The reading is 94,°C
